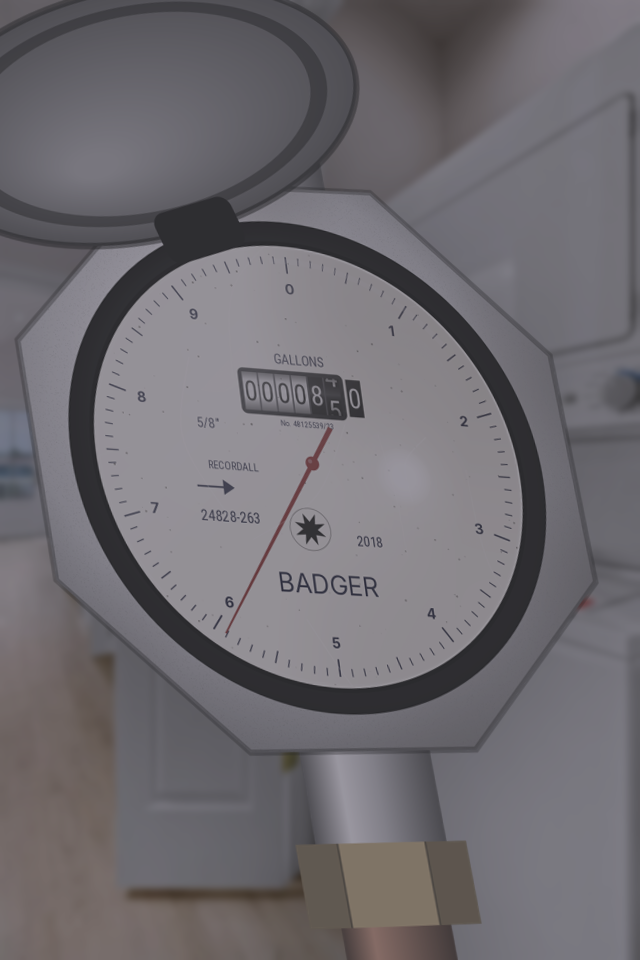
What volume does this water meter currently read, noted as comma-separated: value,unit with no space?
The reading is 845.9,gal
